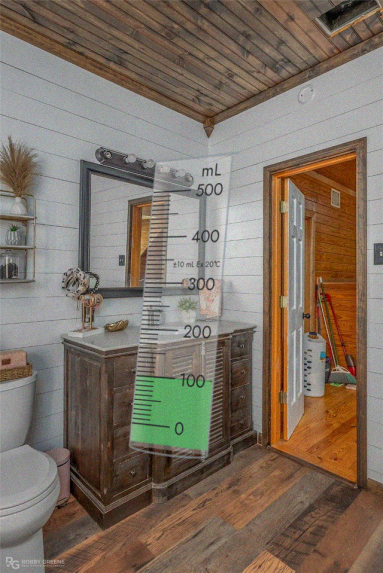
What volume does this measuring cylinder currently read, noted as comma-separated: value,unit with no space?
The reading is 100,mL
